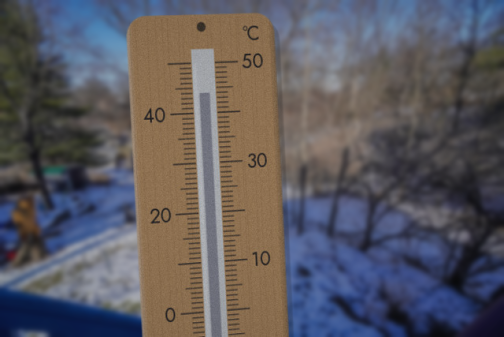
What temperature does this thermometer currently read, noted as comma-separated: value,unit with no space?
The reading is 44,°C
